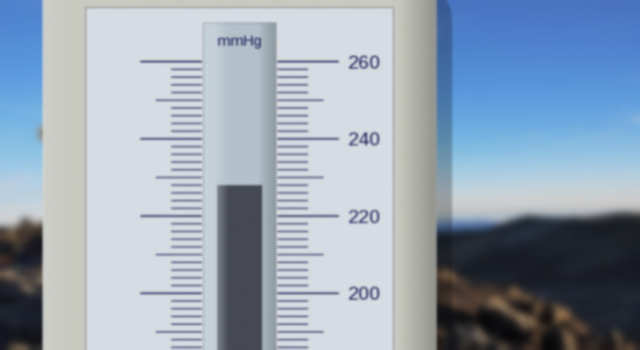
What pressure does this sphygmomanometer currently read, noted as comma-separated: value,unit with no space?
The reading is 228,mmHg
